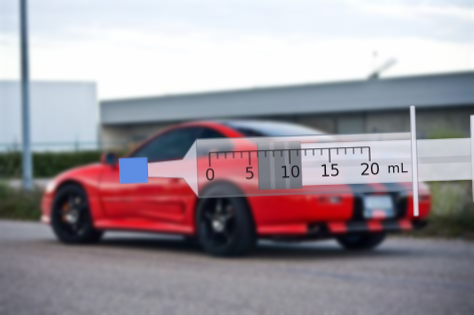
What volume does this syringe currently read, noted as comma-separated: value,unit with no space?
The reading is 6,mL
